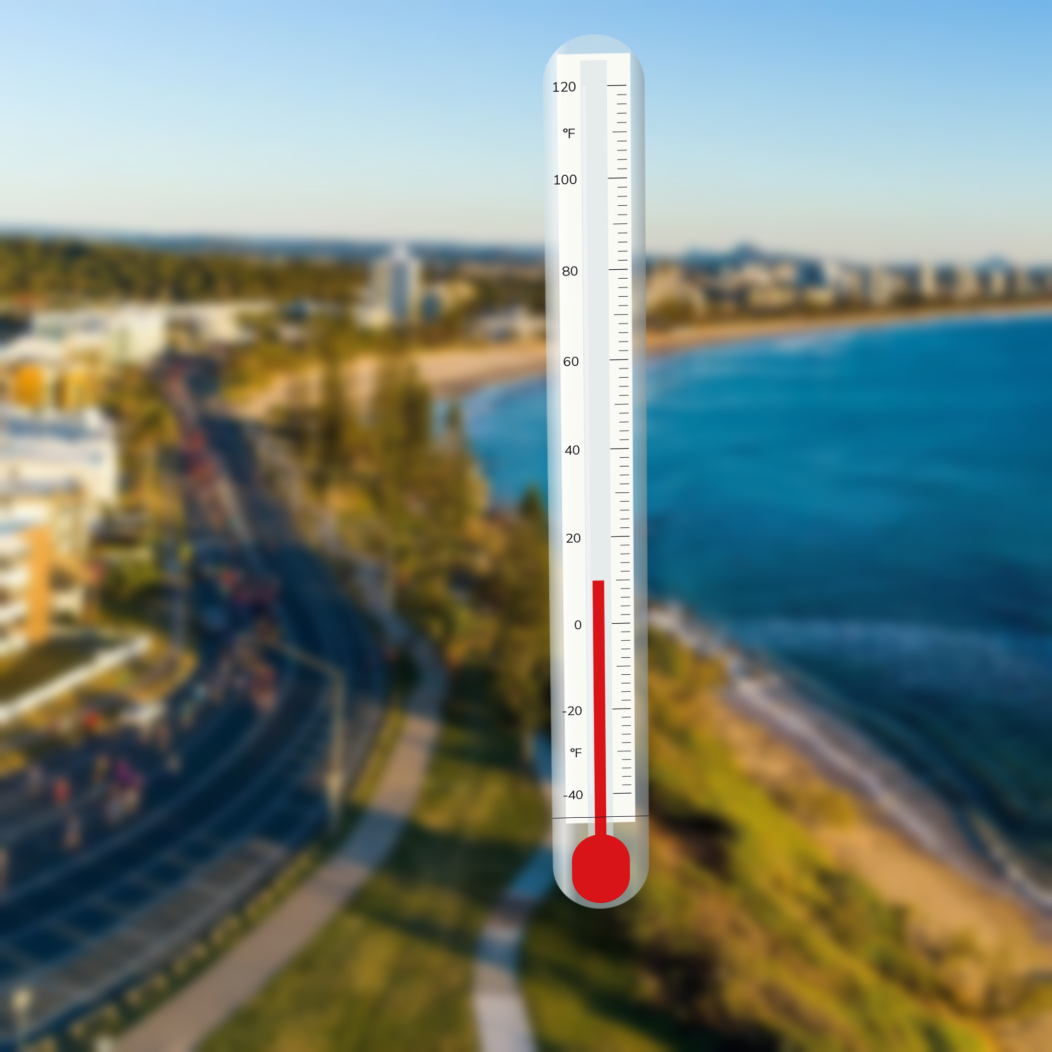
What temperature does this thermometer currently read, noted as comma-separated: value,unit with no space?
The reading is 10,°F
